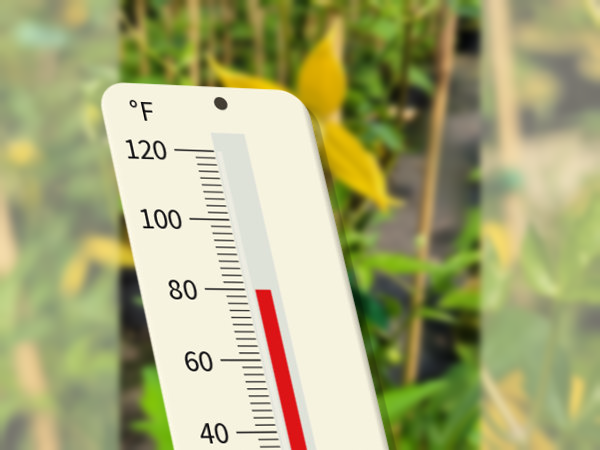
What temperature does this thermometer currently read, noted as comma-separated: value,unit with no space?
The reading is 80,°F
